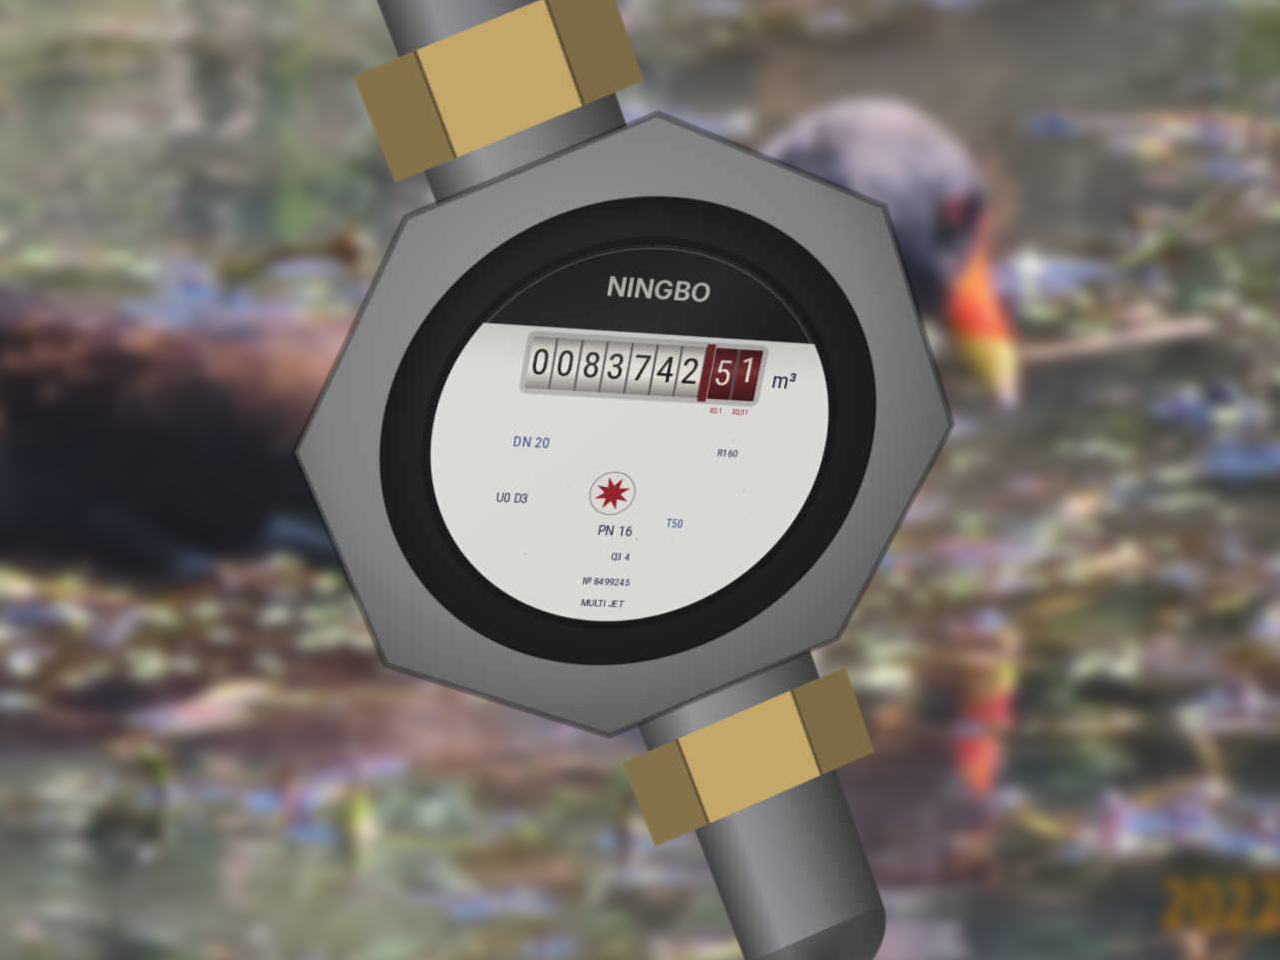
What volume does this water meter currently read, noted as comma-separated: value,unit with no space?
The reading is 83742.51,m³
